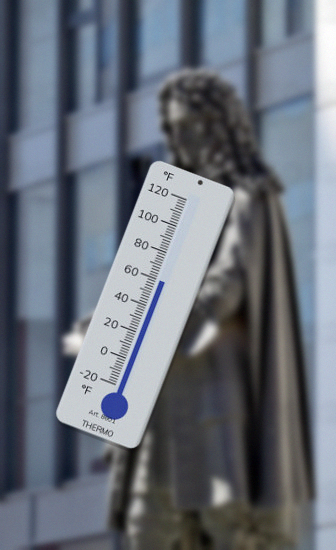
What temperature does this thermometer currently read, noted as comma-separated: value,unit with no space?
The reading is 60,°F
